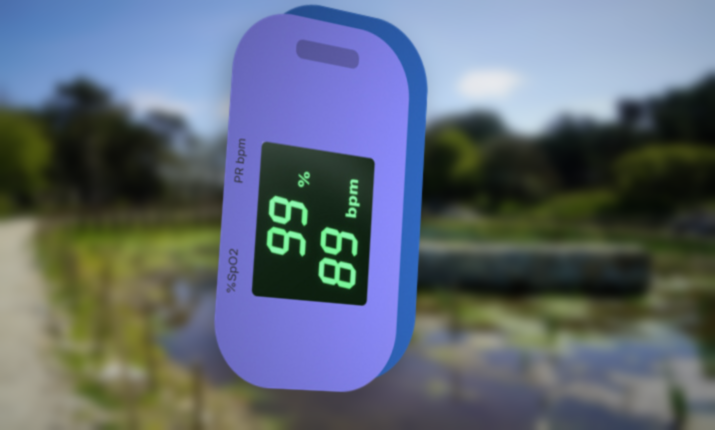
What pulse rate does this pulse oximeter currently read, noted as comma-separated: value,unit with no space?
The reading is 89,bpm
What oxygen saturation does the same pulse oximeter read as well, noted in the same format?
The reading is 99,%
